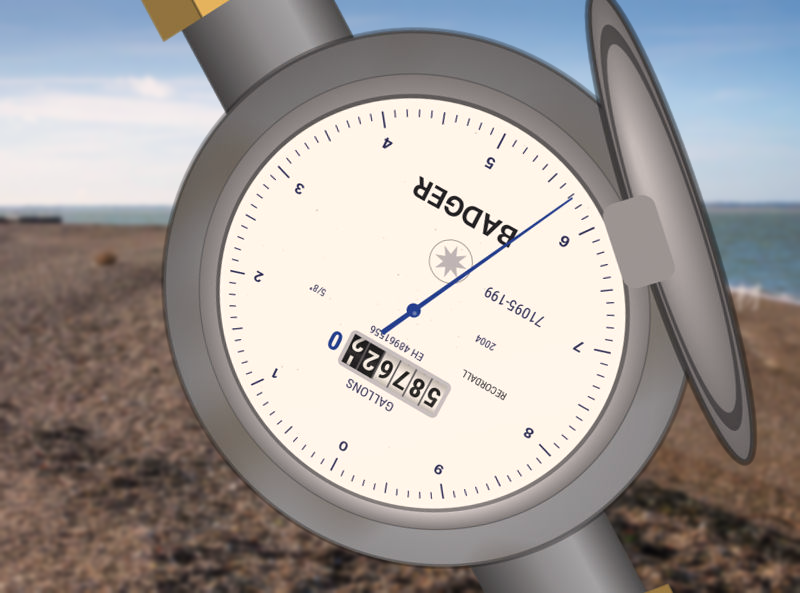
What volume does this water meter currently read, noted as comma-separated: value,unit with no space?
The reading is 5876215.7,gal
